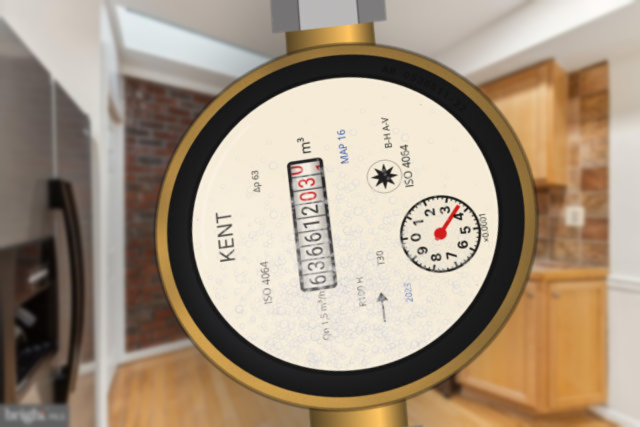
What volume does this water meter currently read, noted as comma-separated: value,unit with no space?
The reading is 636612.0303,m³
